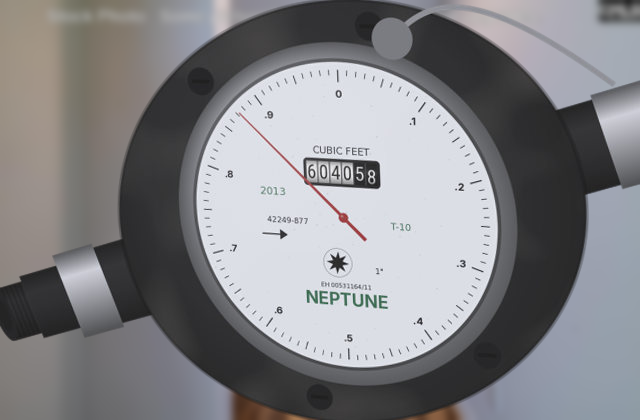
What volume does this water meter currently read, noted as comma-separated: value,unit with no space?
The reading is 604057.87,ft³
